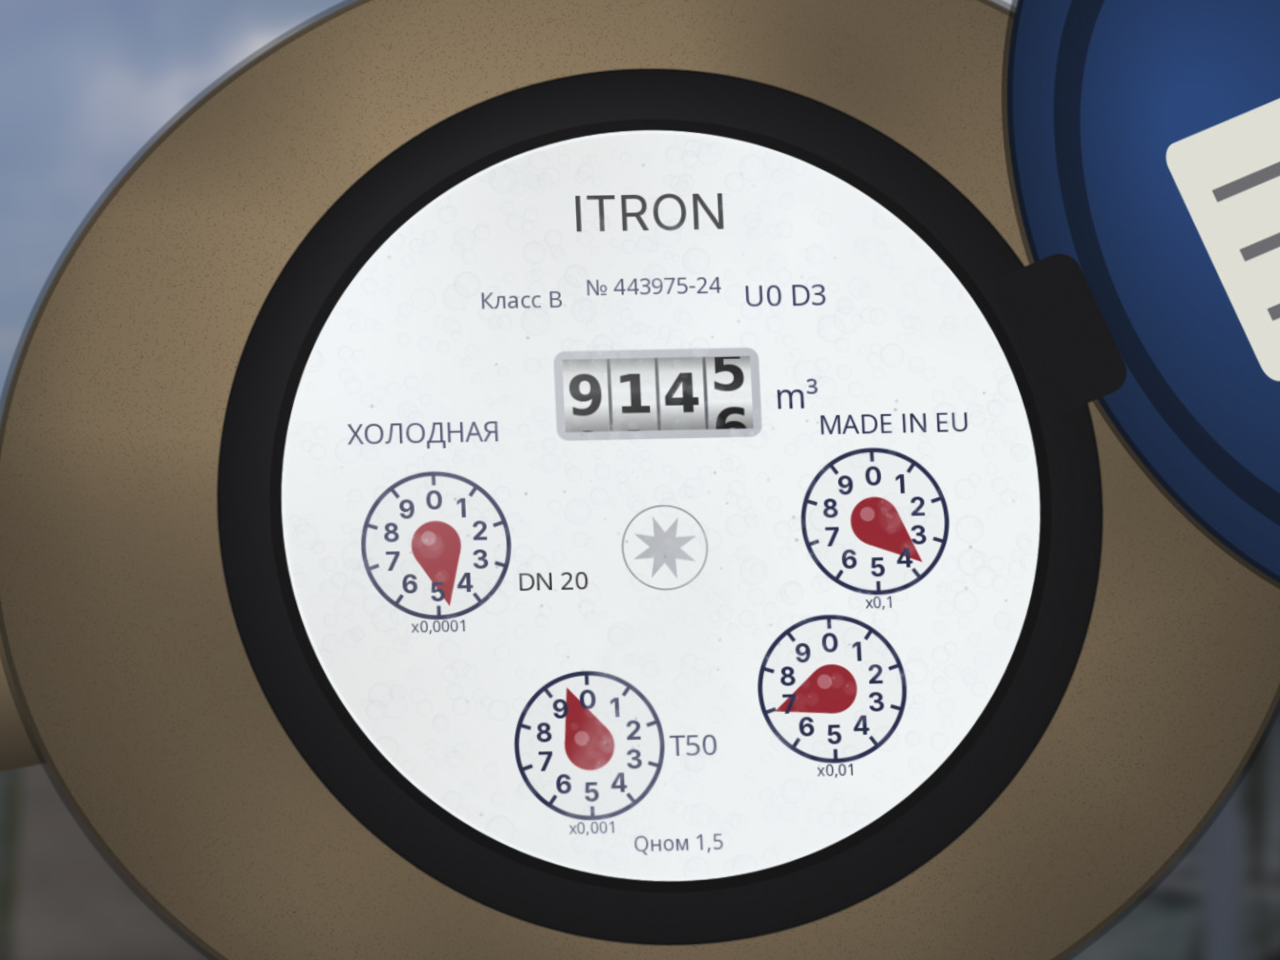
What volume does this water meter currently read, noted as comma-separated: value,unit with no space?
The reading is 9145.3694,m³
